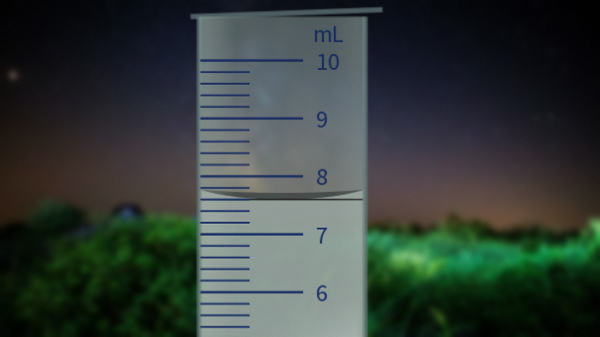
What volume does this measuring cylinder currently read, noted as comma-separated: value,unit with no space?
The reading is 7.6,mL
